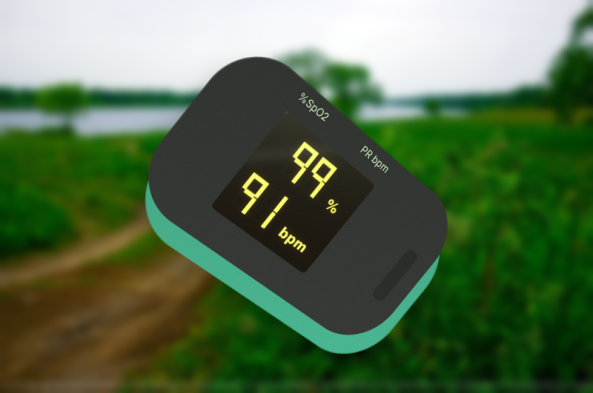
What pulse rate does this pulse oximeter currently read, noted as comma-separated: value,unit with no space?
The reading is 91,bpm
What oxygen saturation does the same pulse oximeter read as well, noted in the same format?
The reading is 99,%
